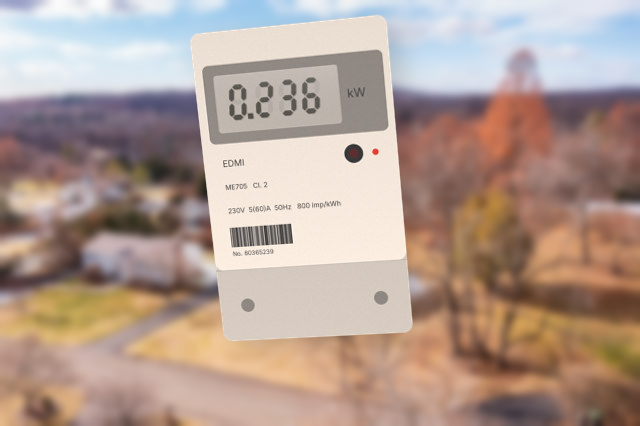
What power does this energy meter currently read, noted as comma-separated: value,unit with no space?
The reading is 0.236,kW
